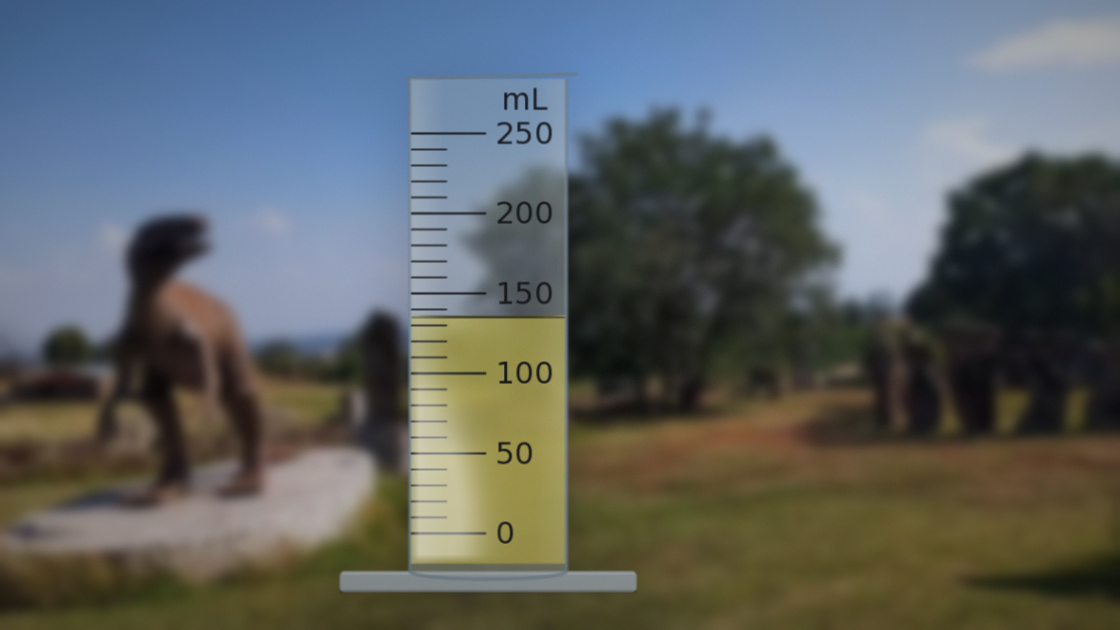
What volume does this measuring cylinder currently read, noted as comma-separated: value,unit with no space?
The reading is 135,mL
